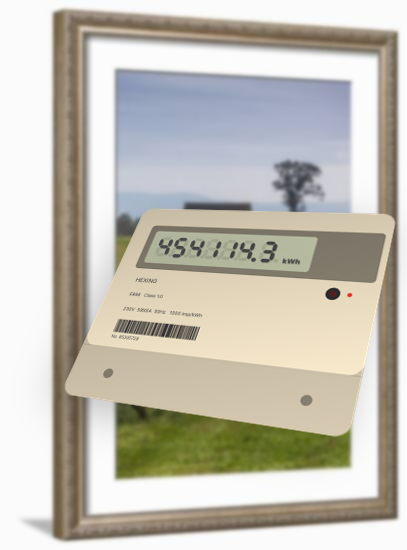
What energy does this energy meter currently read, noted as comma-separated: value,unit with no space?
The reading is 454114.3,kWh
